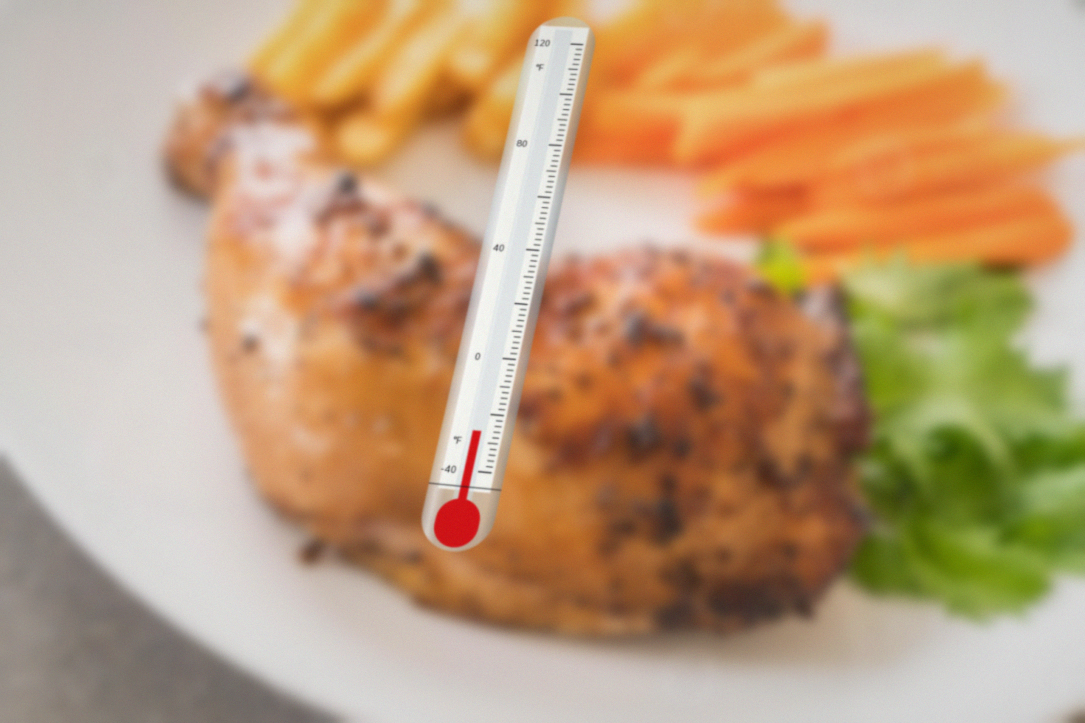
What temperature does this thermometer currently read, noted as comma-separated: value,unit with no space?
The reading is -26,°F
